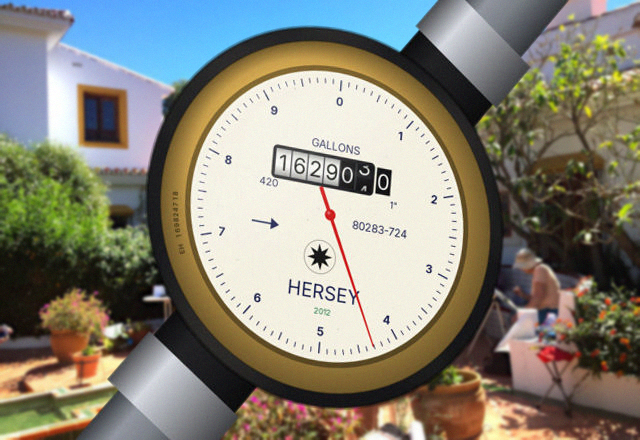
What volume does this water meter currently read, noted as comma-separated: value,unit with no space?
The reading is 1629034.3,gal
